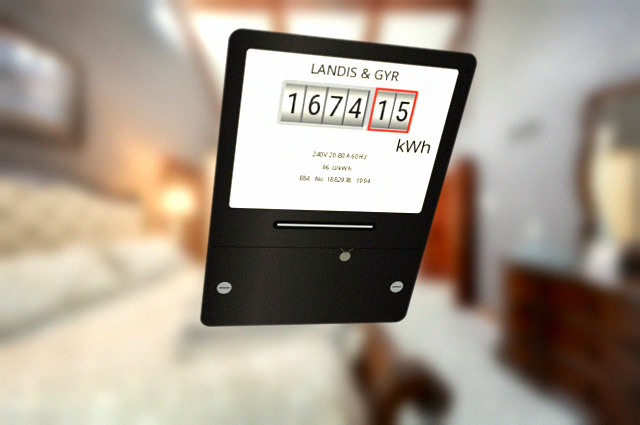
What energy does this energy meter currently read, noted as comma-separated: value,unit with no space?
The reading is 1674.15,kWh
